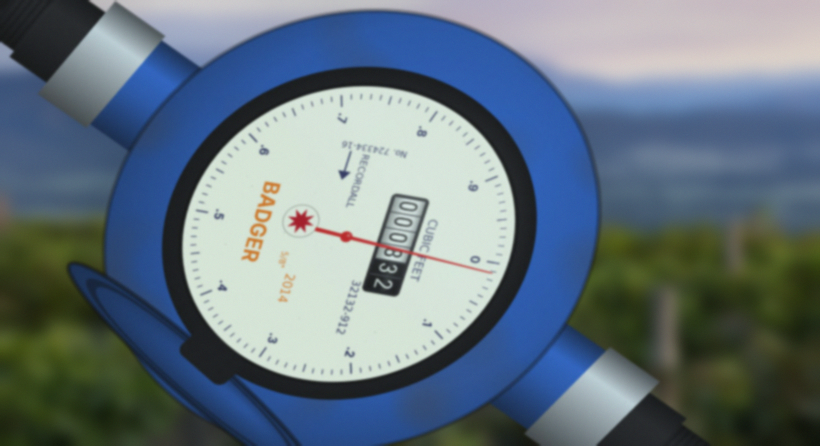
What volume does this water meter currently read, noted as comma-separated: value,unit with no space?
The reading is 832.01,ft³
